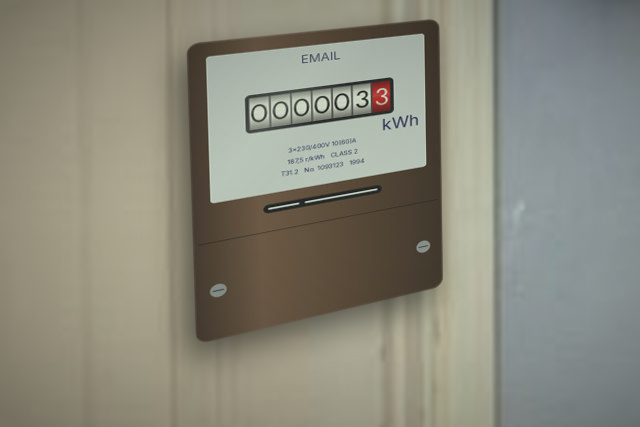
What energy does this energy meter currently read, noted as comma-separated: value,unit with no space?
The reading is 3.3,kWh
